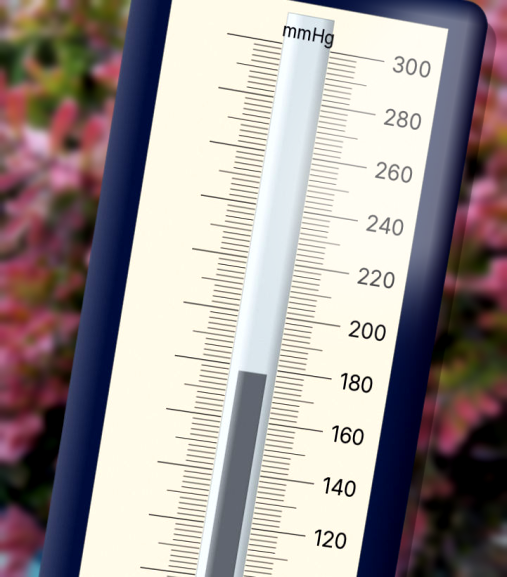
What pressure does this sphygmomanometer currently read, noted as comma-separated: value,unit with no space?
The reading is 178,mmHg
